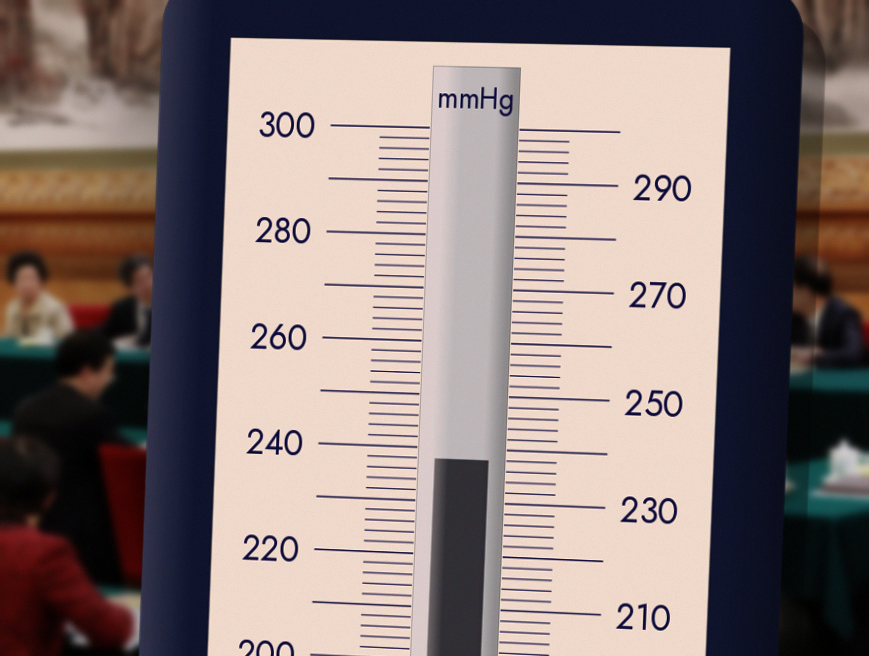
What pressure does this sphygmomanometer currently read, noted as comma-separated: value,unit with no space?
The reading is 238,mmHg
